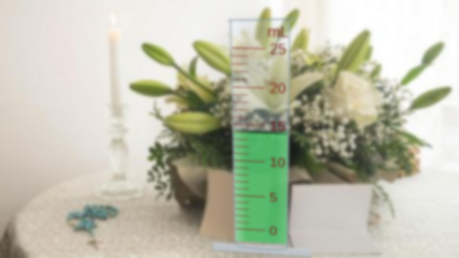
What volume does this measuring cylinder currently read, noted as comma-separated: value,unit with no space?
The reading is 14,mL
